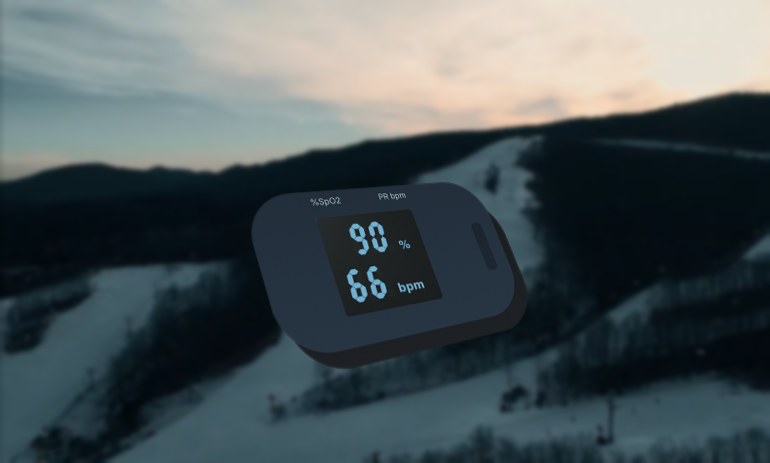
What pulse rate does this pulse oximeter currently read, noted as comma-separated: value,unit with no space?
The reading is 66,bpm
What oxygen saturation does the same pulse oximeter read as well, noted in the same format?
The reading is 90,%
